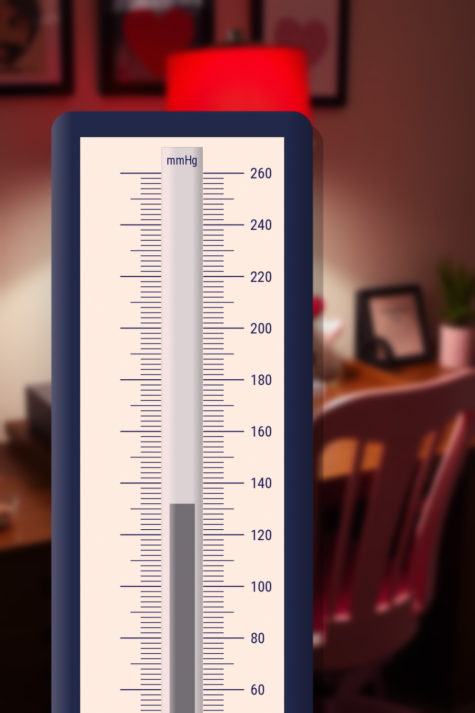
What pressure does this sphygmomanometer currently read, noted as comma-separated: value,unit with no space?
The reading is 132,mmHg
